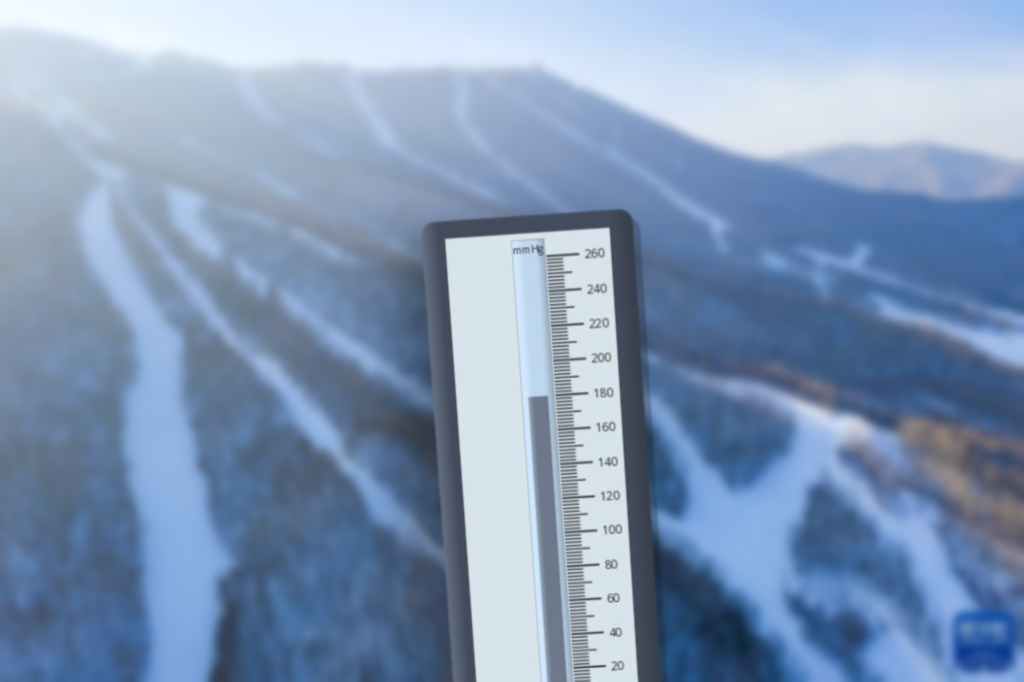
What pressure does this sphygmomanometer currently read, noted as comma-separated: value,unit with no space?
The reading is 180,mmHg
